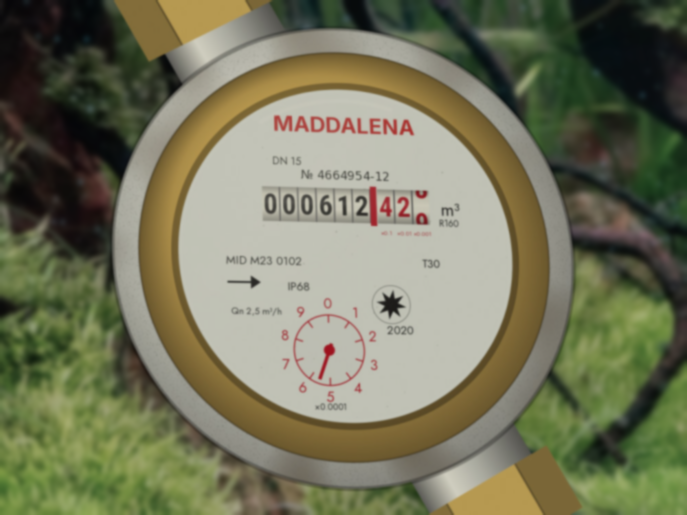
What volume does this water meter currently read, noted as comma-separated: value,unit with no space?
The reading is 612.4285,m³
